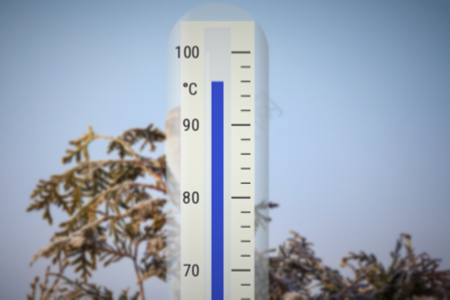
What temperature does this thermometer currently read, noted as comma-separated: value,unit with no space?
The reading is 96,°C
